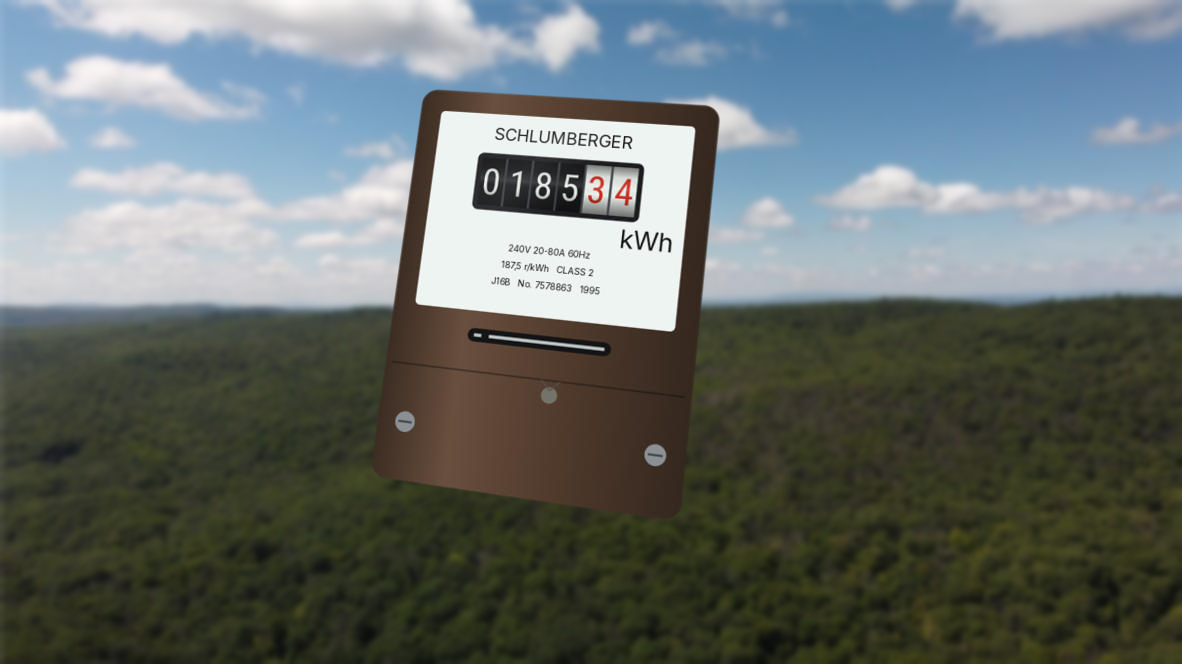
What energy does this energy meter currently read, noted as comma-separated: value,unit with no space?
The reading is 185.34,kWh
